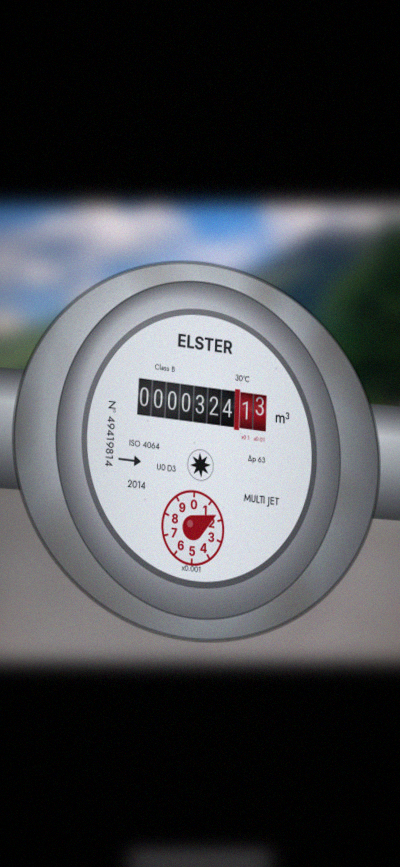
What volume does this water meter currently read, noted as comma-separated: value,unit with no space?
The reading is 324.131,m³
